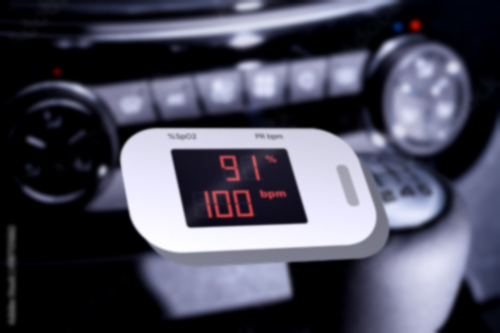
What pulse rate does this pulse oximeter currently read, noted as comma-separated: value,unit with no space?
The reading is 100,bpm
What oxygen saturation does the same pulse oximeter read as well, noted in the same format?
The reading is 91,%
